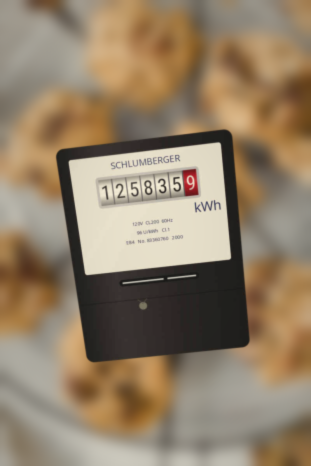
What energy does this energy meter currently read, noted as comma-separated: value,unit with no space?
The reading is 125835.9,kWh
